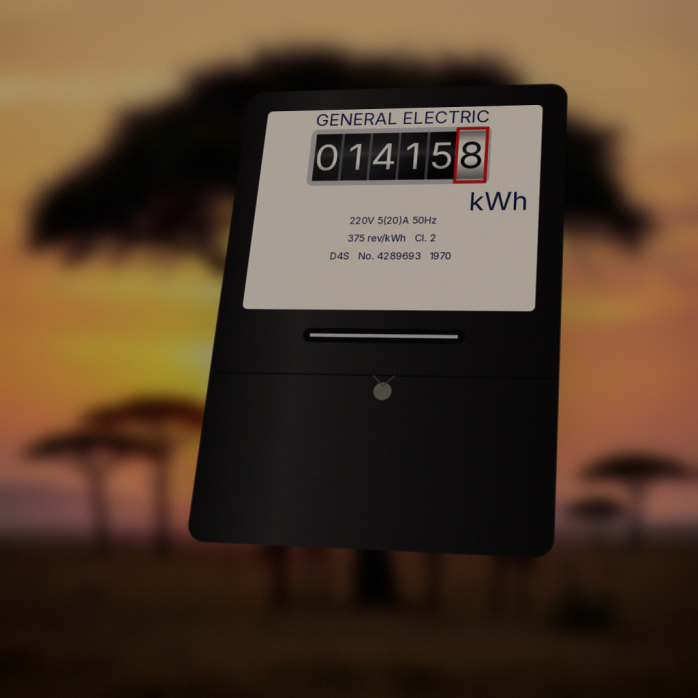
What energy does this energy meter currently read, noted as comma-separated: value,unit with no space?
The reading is 1415.8,kWh
